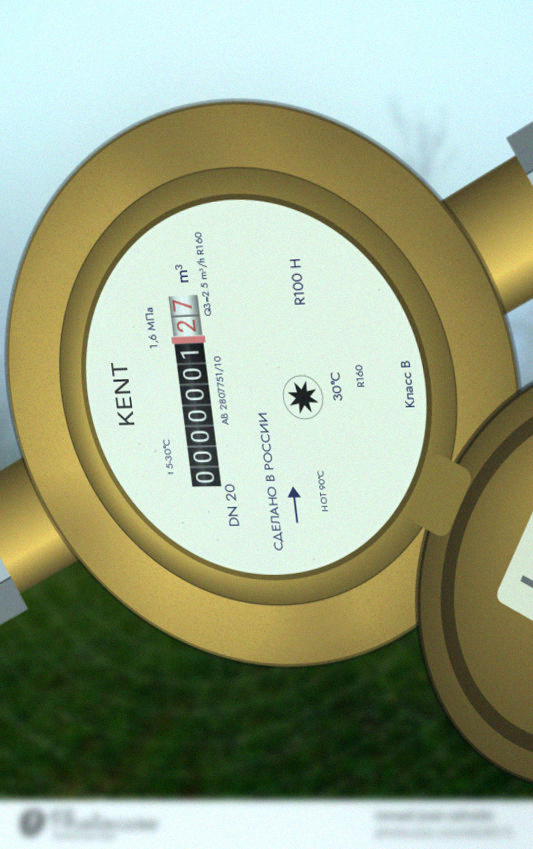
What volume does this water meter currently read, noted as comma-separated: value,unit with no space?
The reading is 1.27,m³
